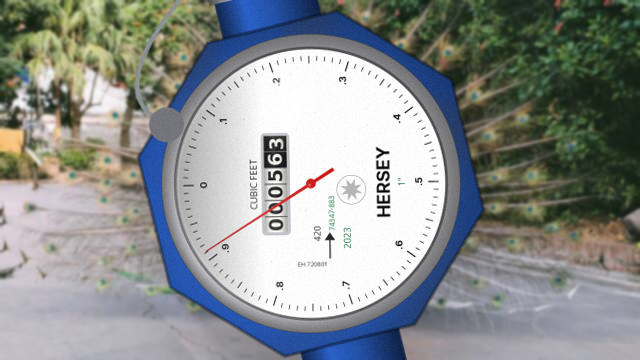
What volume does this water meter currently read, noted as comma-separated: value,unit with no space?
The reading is 562.91,ft³
